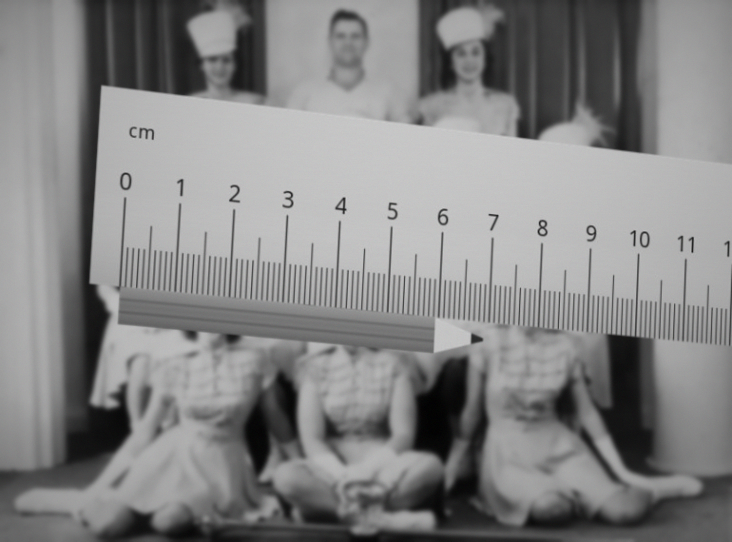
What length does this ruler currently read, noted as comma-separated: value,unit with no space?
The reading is 6.9,cm
